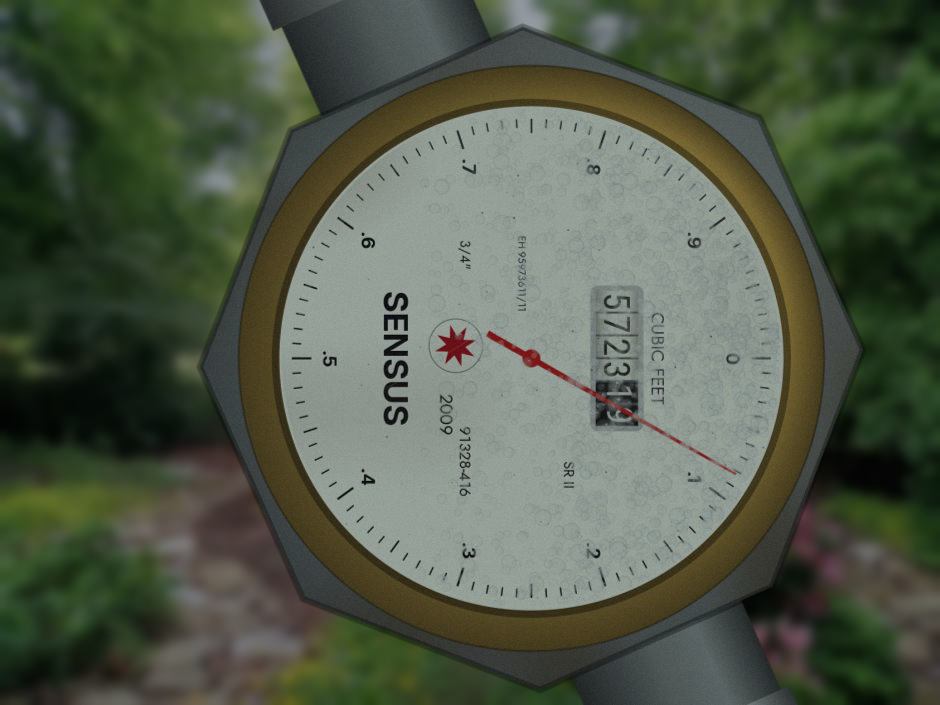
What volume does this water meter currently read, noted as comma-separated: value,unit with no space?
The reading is 572319.08,ft³
